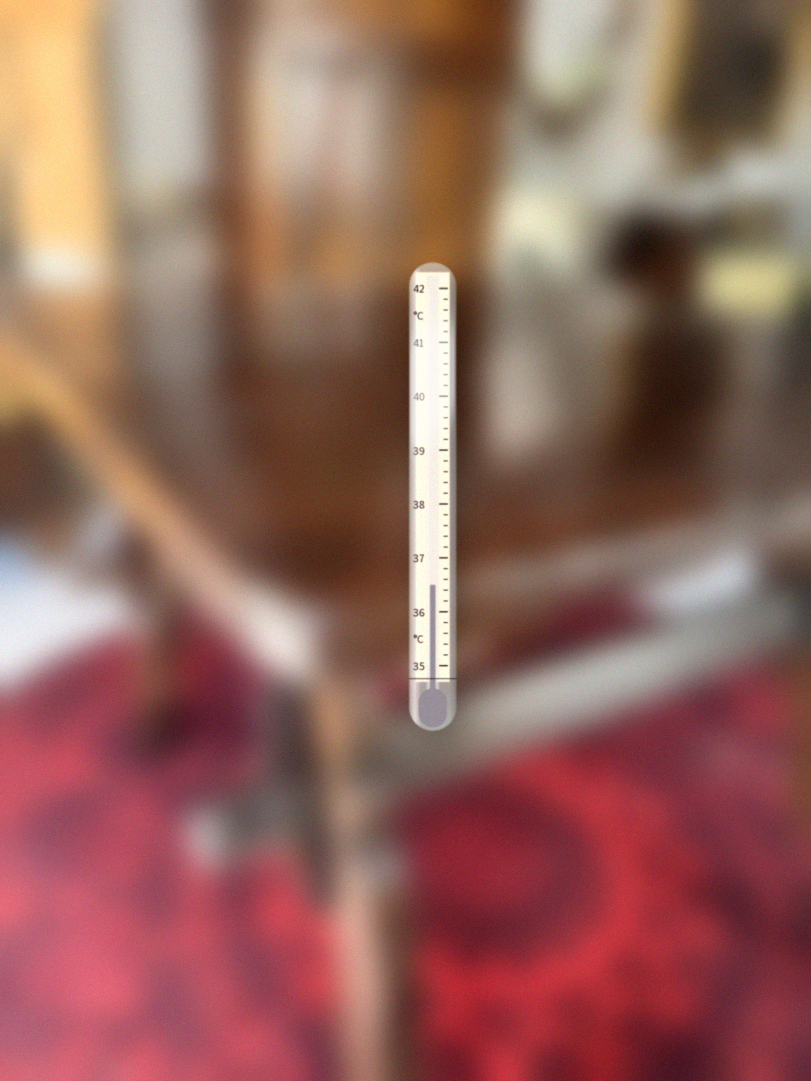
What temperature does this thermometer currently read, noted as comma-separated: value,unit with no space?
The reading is 36.5,°C
